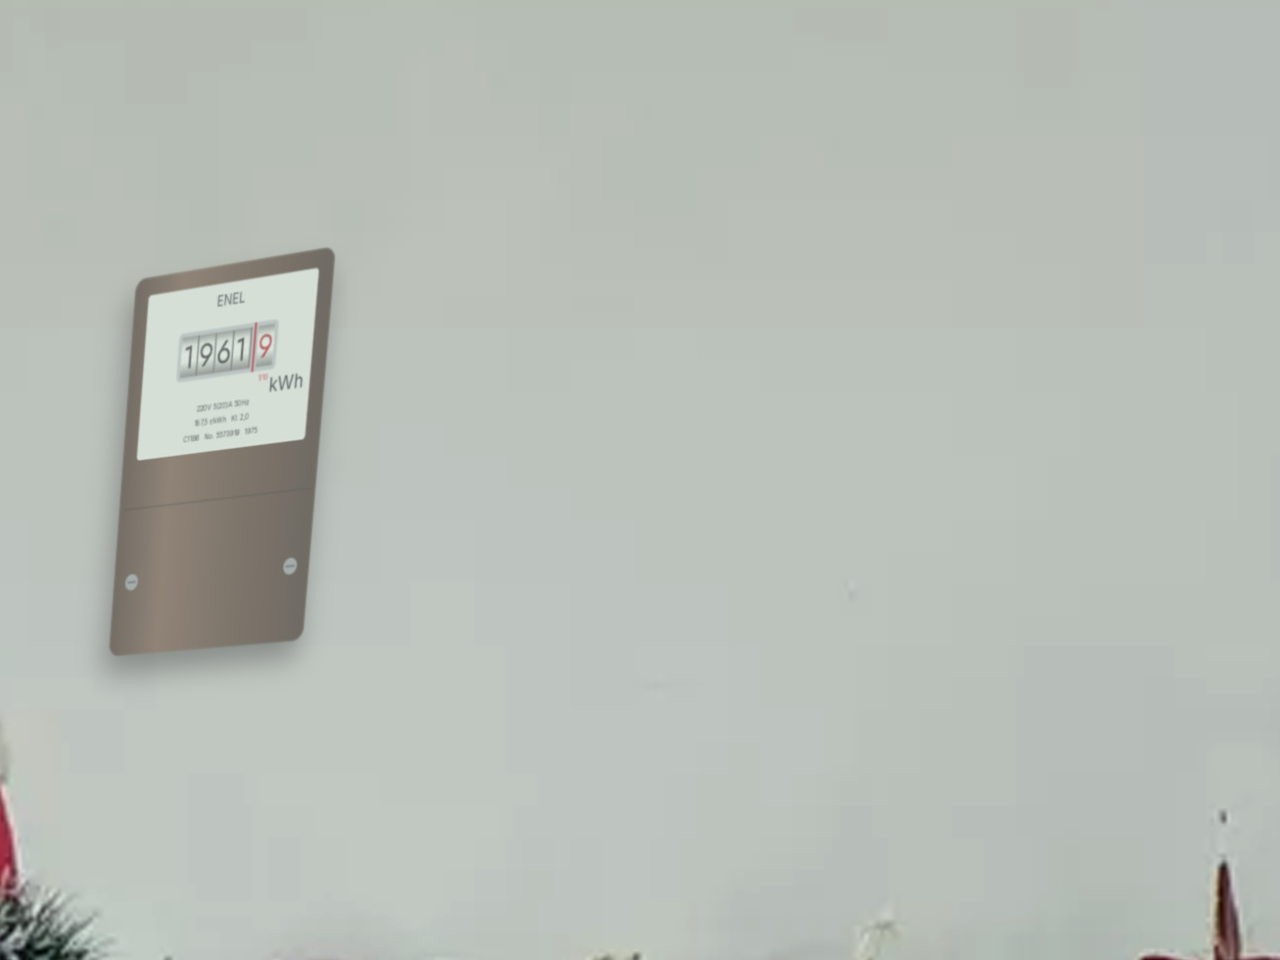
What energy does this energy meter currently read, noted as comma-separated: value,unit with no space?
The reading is 1961.9,kWh
